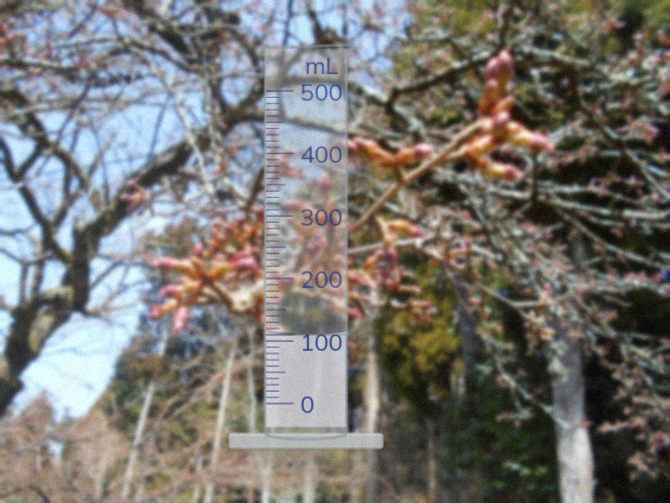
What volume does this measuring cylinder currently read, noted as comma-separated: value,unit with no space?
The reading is 110,mL
